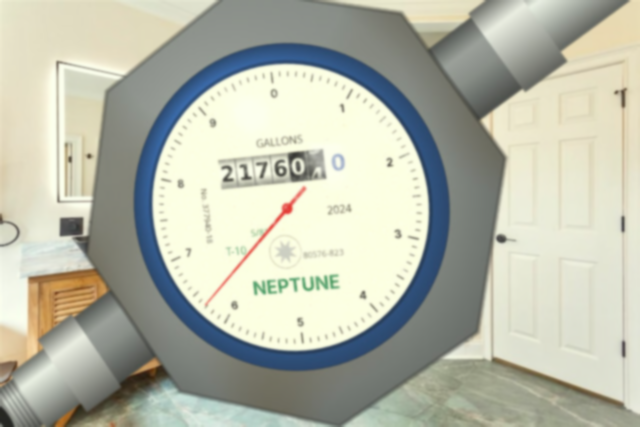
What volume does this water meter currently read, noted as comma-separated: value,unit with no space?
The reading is 2176036.3,gal
